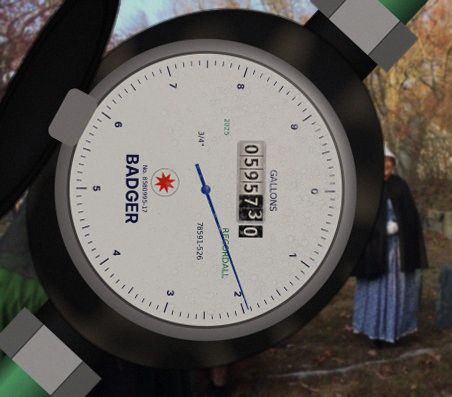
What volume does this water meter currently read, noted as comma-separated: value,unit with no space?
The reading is 595731.9,gal
